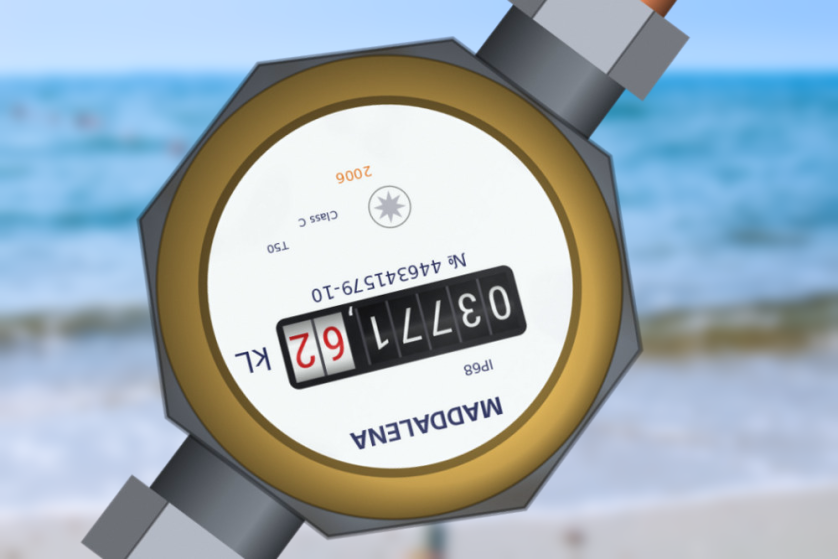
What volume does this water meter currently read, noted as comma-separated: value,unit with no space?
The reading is 3771.62,kL
